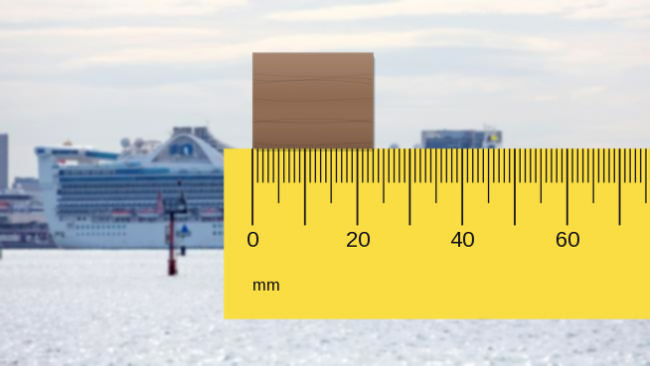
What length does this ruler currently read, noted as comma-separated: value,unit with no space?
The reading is 23,mm
